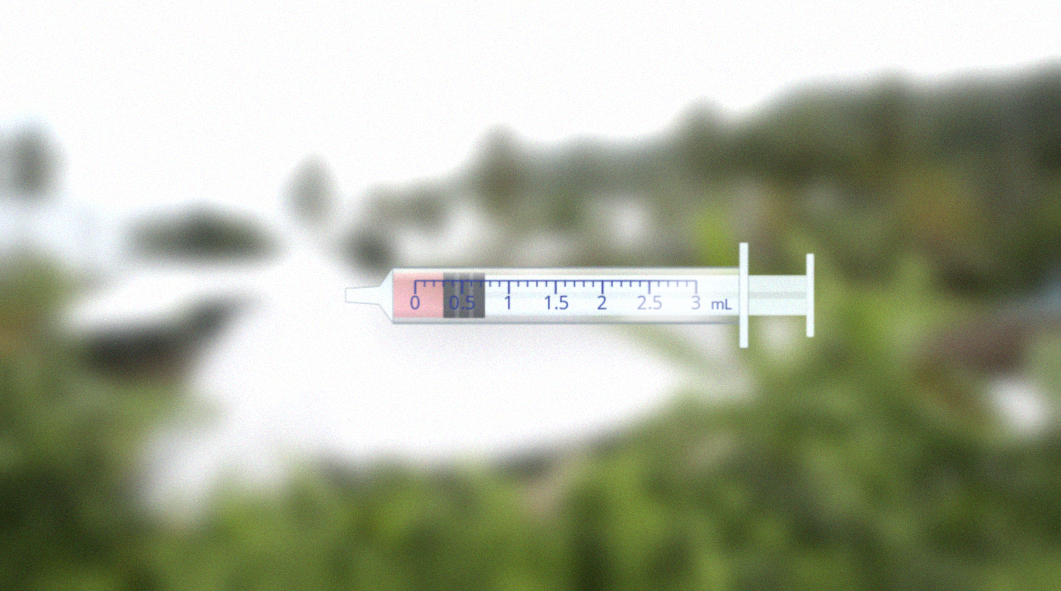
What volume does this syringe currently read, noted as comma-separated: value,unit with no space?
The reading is 0.3,mL
